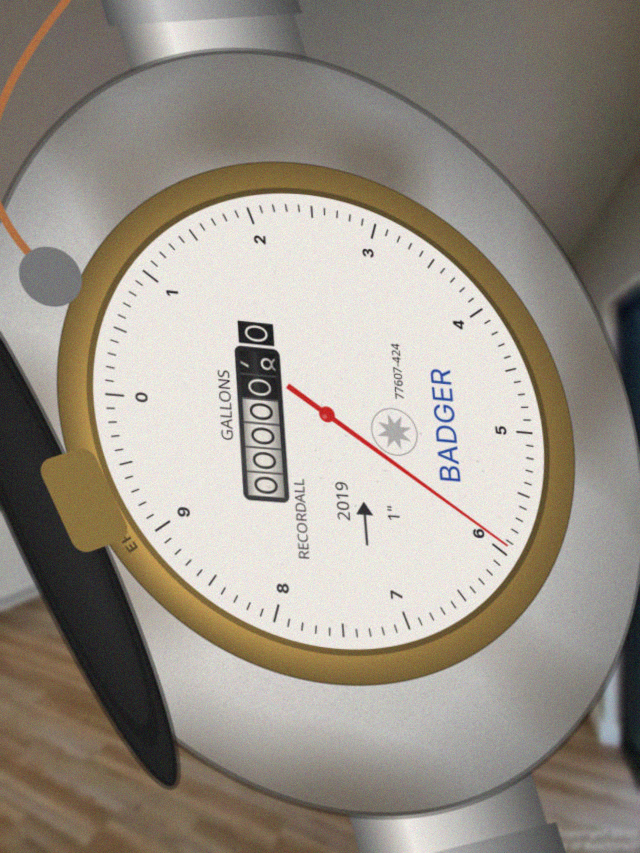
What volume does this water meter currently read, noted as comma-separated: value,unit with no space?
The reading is 75.9,gal
